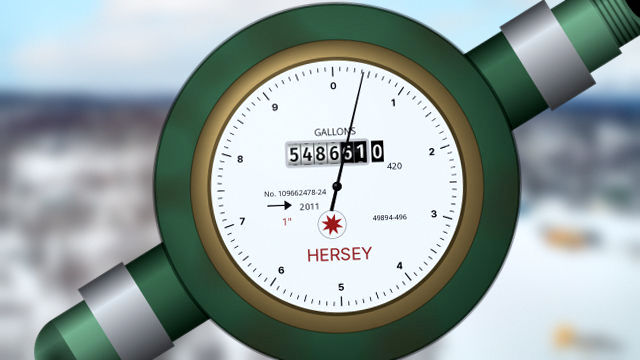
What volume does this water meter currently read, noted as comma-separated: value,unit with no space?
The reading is 5486610.4,gal
